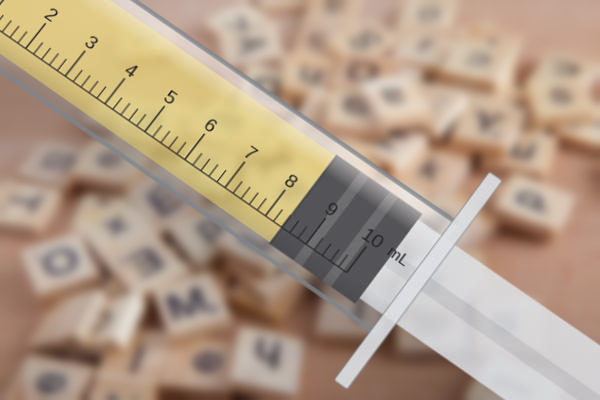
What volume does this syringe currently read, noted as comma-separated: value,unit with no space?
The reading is 8.4,mL
